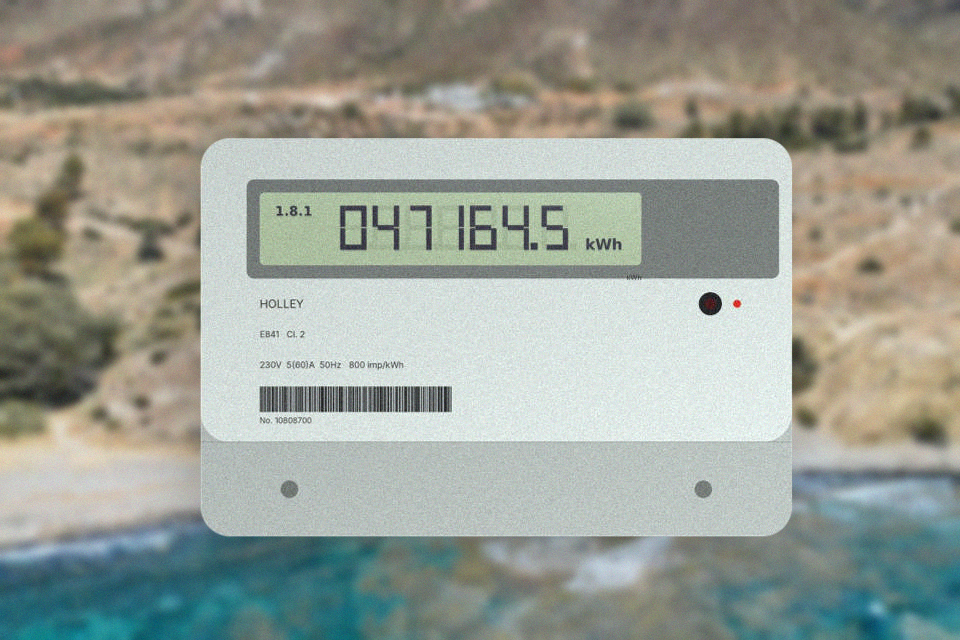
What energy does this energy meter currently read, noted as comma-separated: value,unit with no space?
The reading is 47164.5,kWh
